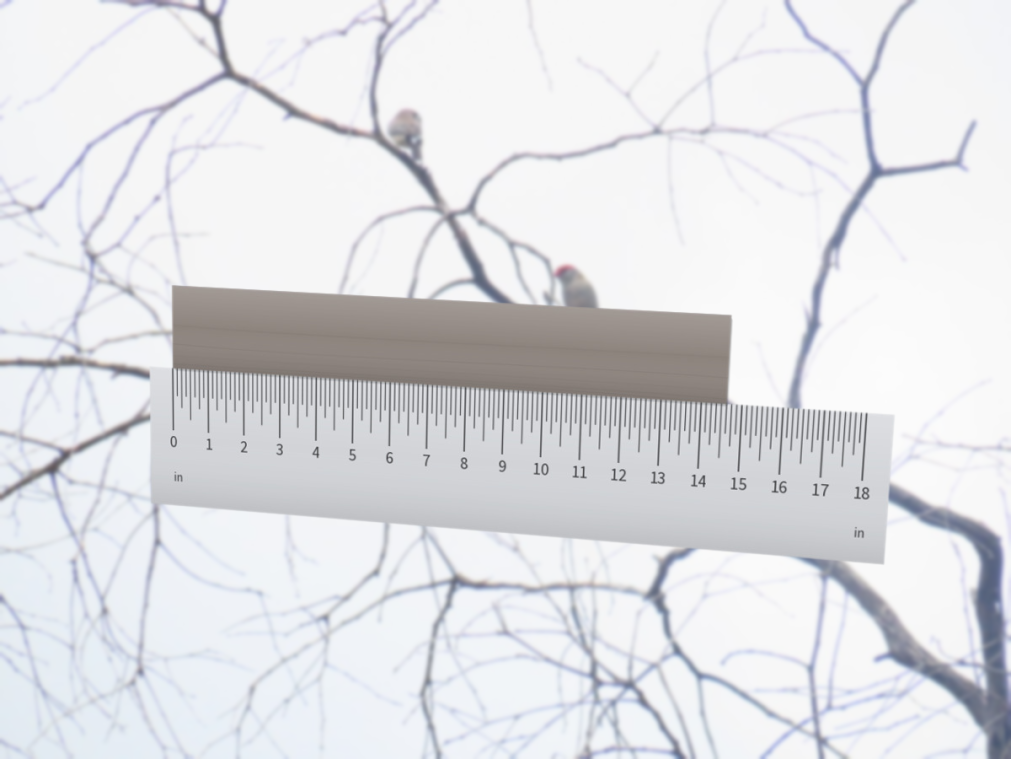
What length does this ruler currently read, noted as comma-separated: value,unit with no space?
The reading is 14.625,in
